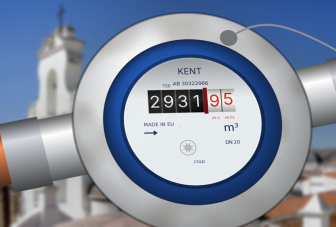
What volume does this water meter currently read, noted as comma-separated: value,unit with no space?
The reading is 2931.95,m³
